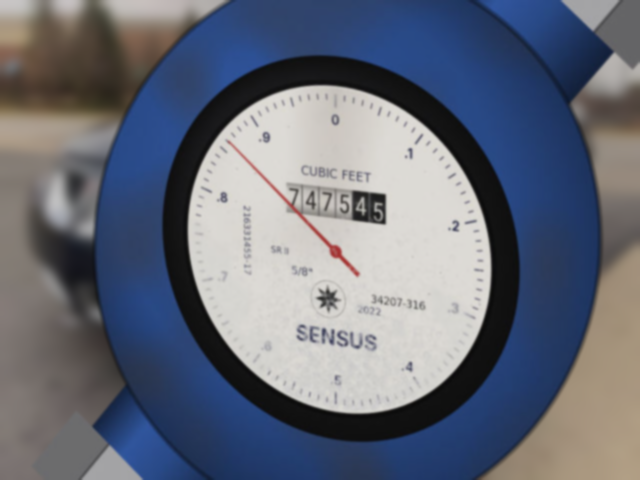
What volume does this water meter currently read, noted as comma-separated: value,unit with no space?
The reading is 747544.86,ft³
